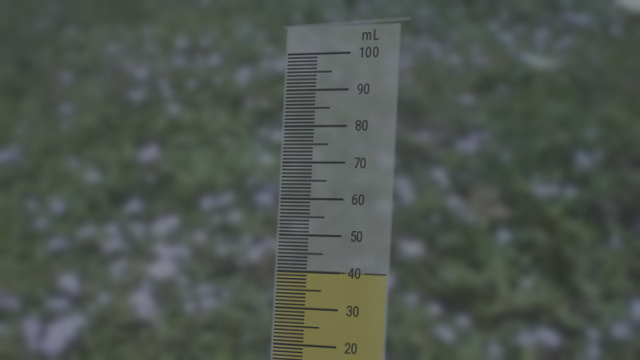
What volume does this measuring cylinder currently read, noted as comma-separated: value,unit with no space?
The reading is 40,mL
